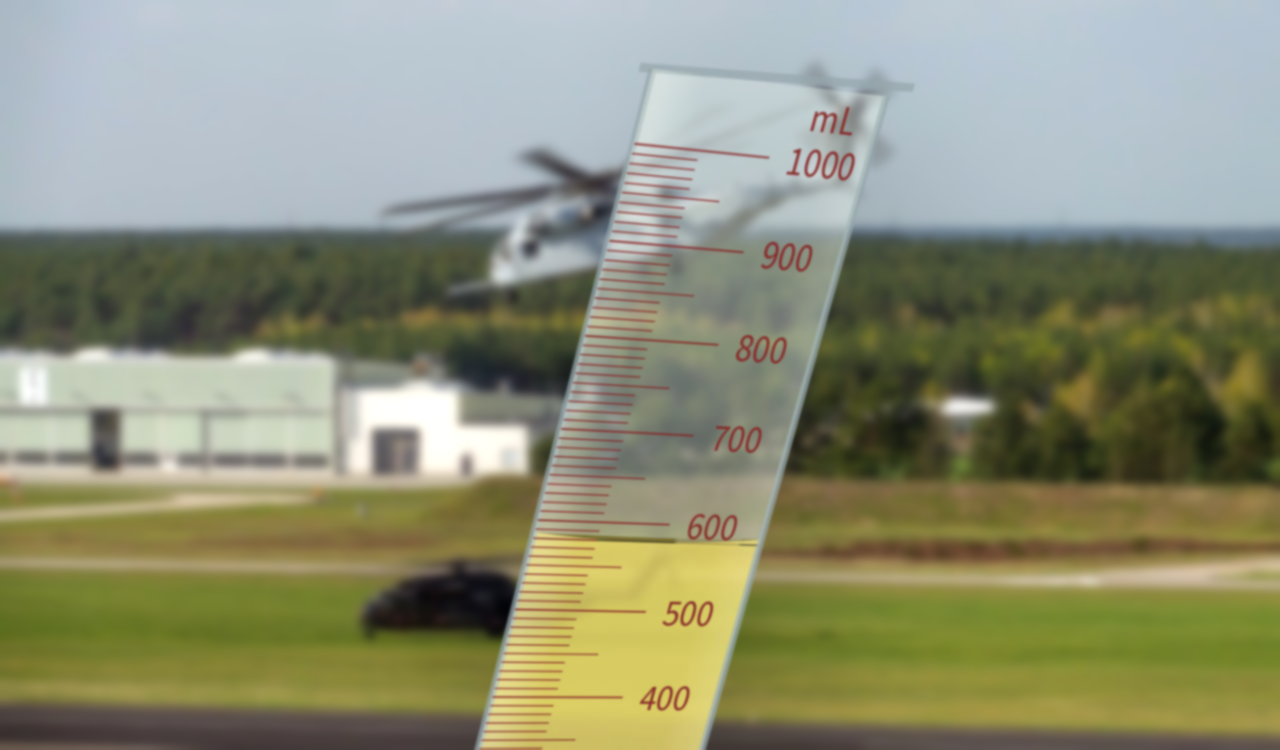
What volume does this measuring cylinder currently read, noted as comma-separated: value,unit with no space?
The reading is 580,mL
